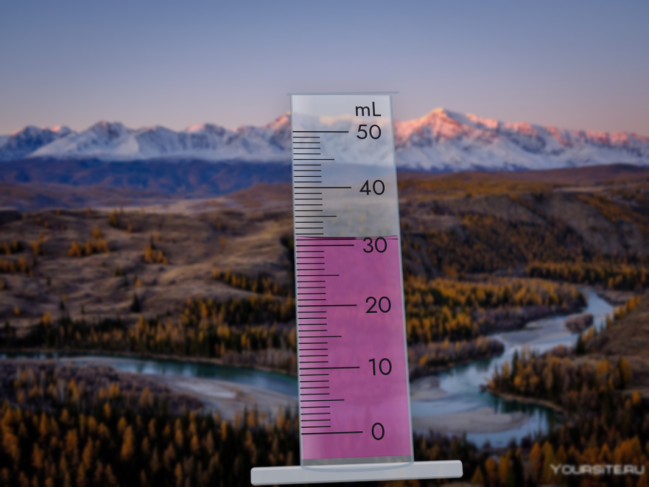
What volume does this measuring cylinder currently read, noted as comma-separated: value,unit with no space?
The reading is 31,mL
